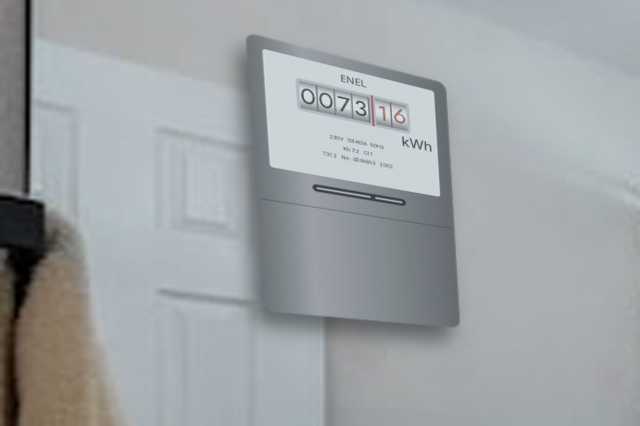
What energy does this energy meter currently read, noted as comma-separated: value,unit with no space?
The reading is 73.16,kWh
